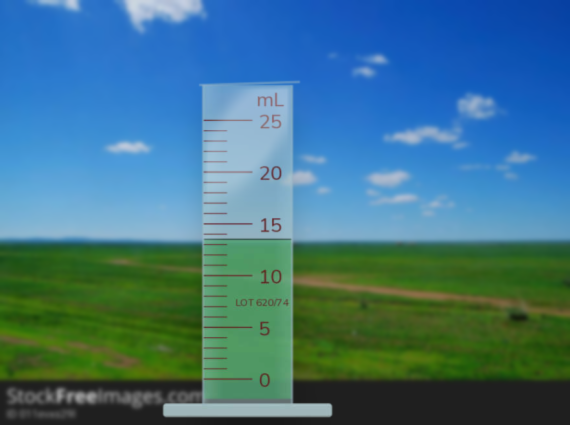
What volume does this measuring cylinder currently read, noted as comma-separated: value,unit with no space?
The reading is 13.5,mL
